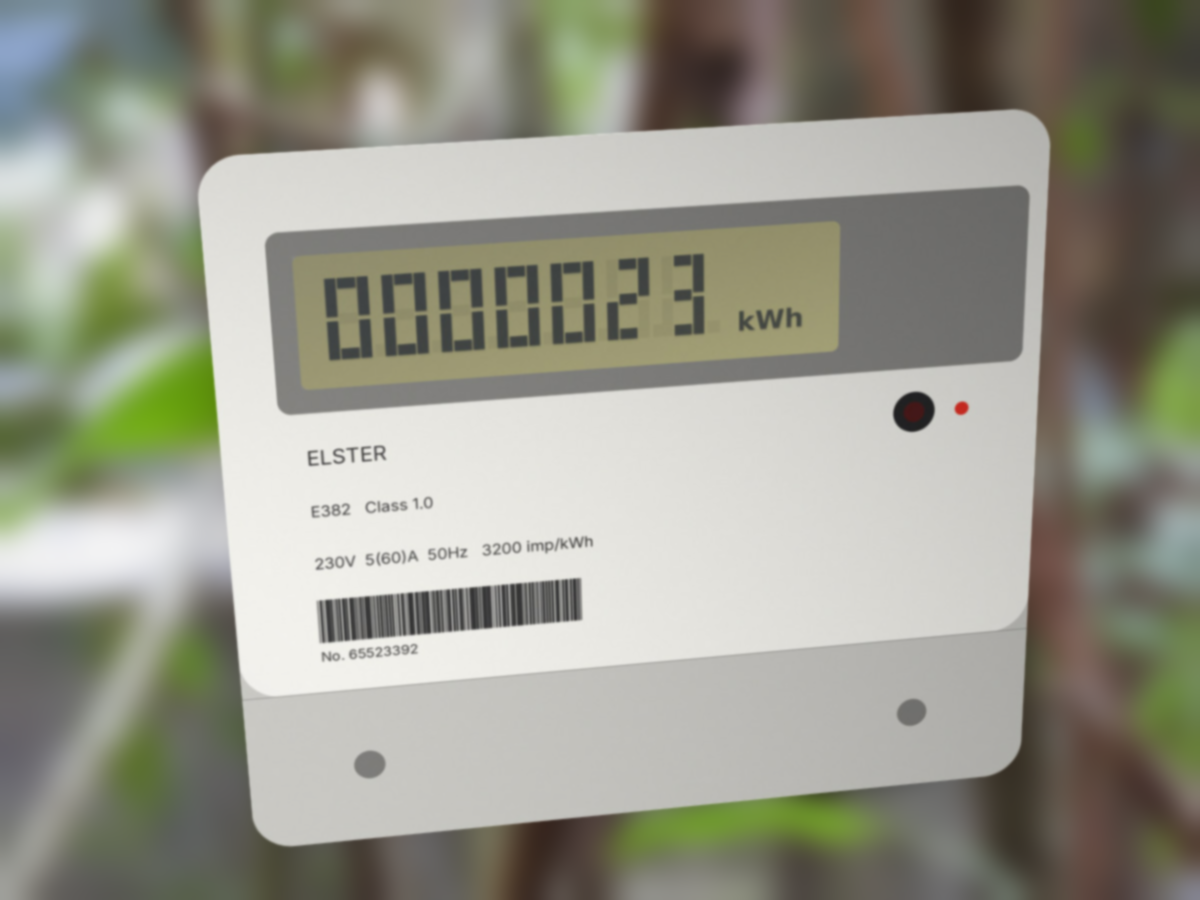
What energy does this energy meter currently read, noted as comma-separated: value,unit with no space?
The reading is 23,kWh
